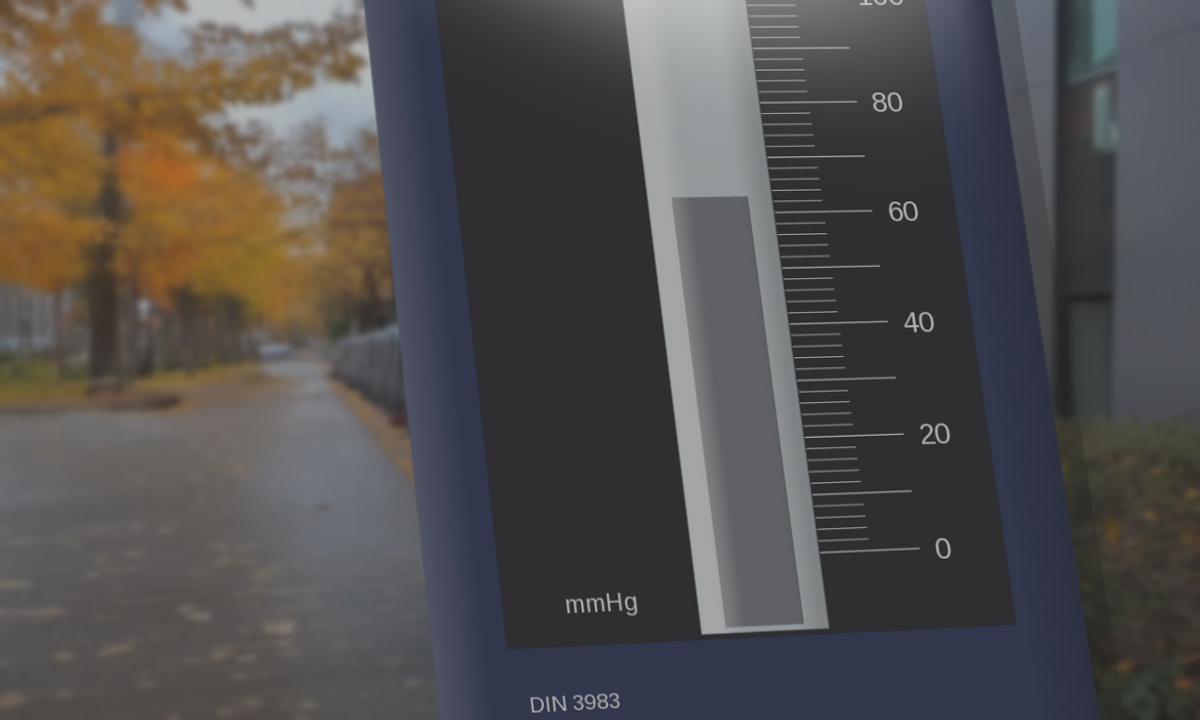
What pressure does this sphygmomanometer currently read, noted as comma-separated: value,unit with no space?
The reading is 63,mmHg
